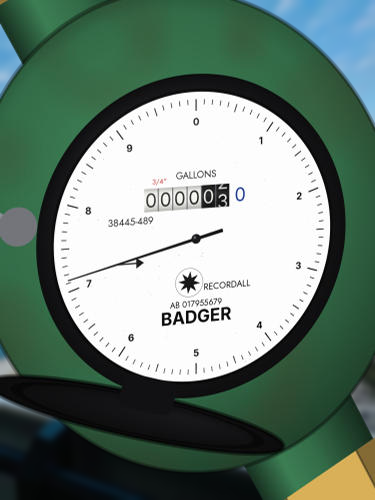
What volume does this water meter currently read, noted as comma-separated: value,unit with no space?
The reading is 27.1,gal
